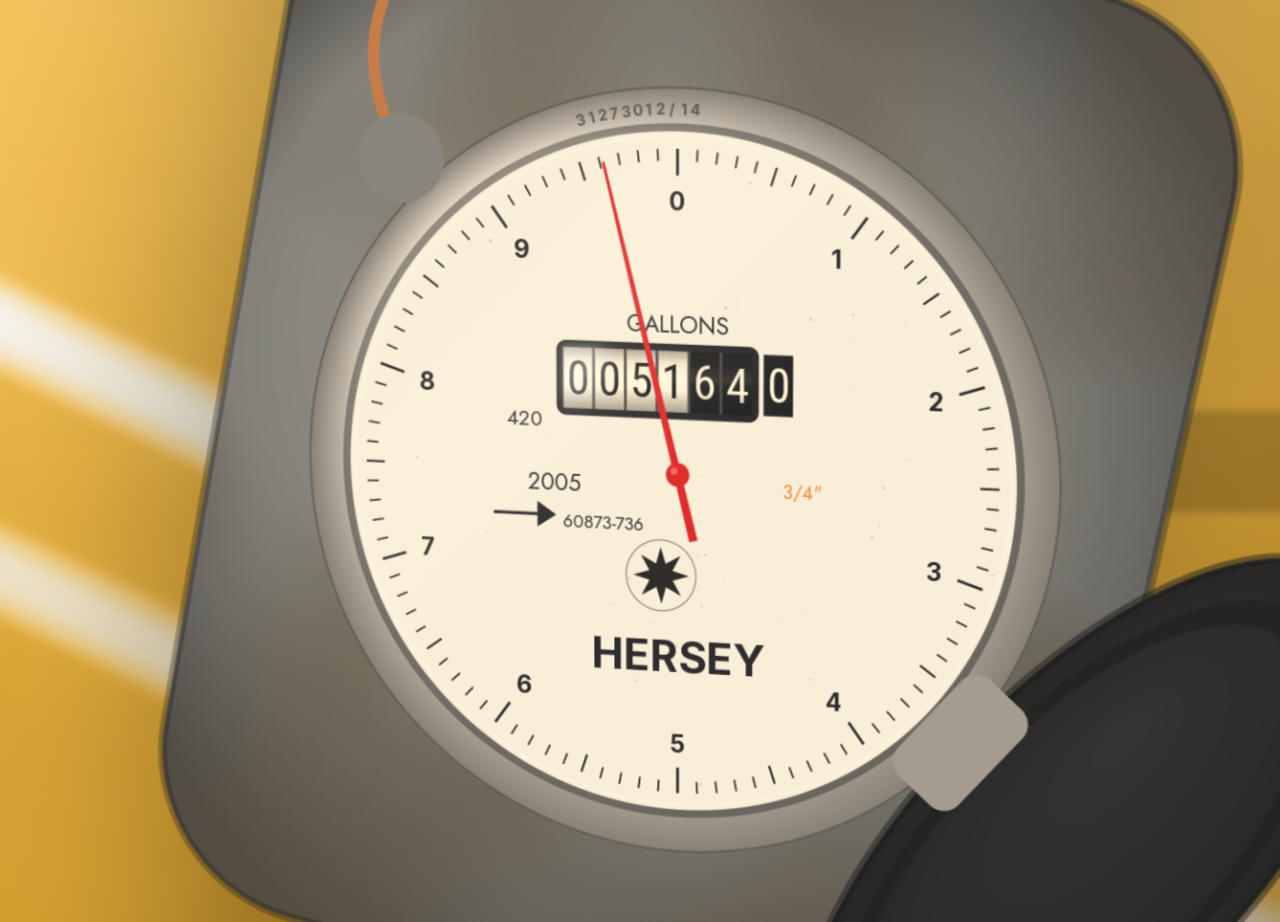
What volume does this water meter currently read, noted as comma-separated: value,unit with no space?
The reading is 51639.6,gal
